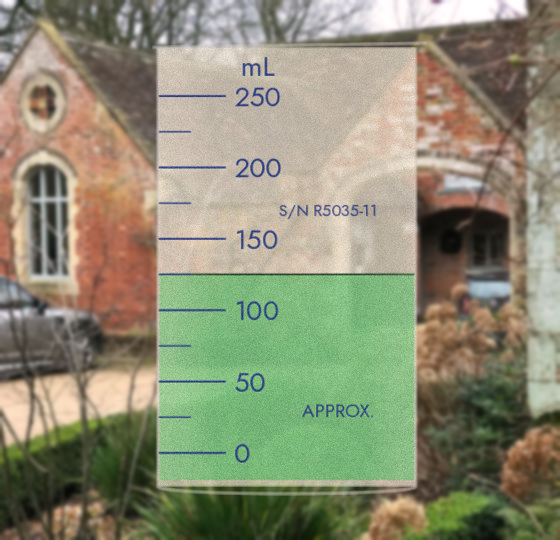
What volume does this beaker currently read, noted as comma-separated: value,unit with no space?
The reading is 125,mL
